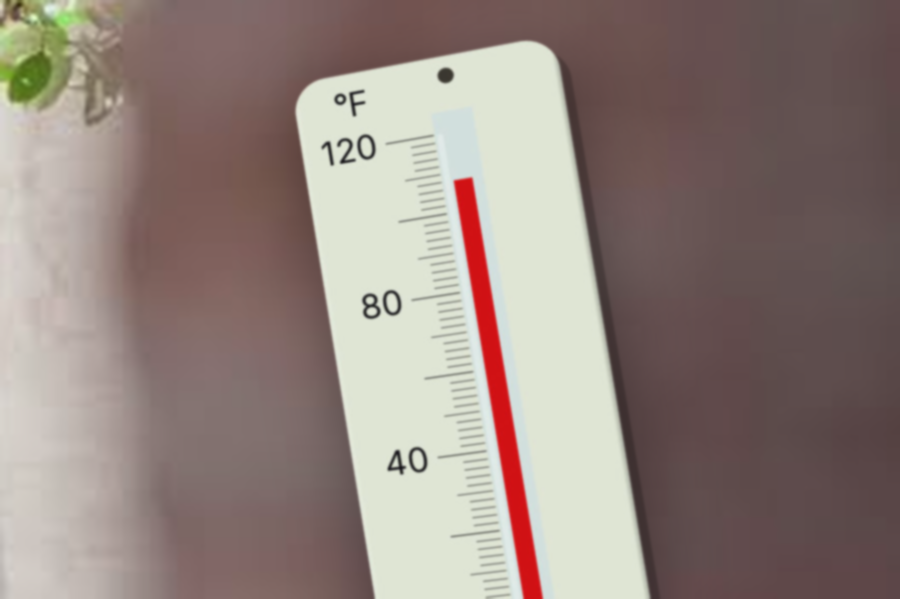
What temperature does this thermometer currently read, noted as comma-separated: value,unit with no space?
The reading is 108,°F
